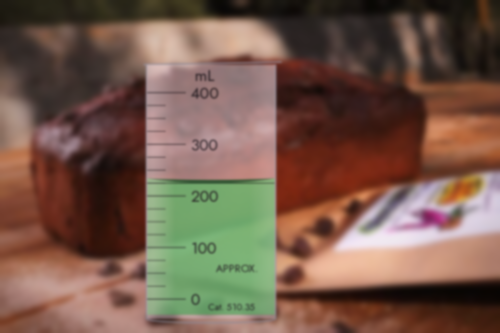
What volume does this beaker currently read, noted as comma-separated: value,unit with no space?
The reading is 225,mL
